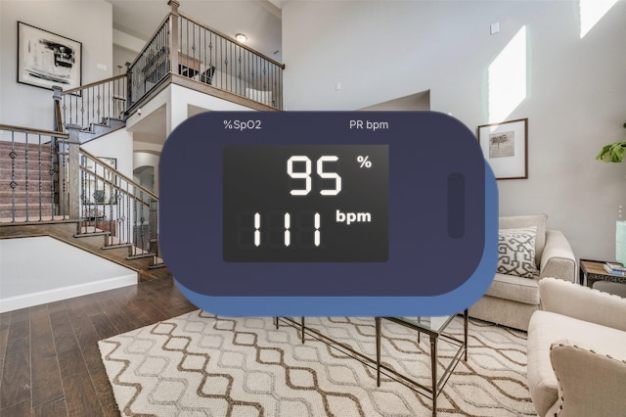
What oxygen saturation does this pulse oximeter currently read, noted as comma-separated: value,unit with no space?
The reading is 95,%
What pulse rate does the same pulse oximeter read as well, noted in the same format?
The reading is 111,bpm
